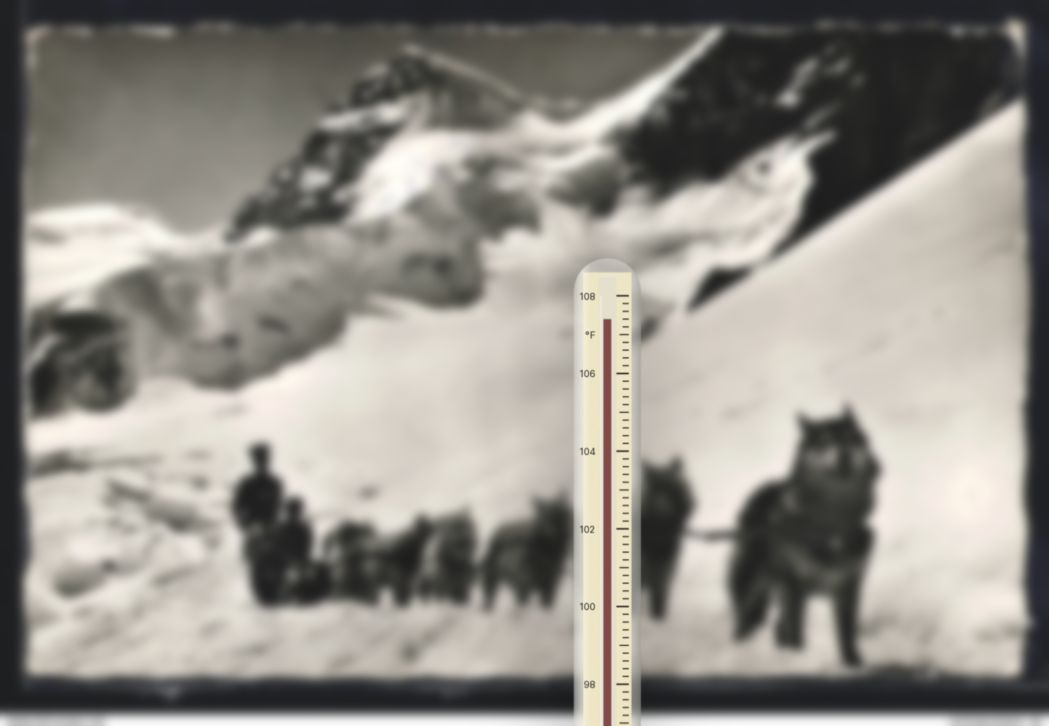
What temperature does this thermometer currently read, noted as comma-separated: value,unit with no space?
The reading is 107.4,°F
